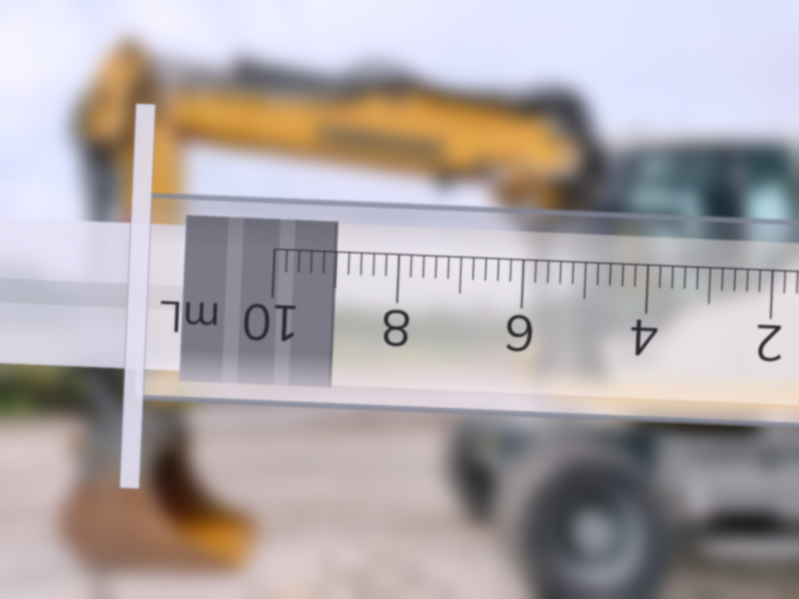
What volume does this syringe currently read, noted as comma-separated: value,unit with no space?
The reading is 9,mL
